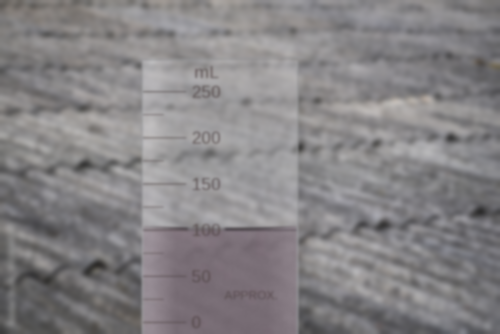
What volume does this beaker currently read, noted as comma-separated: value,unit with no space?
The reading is 100,mL
